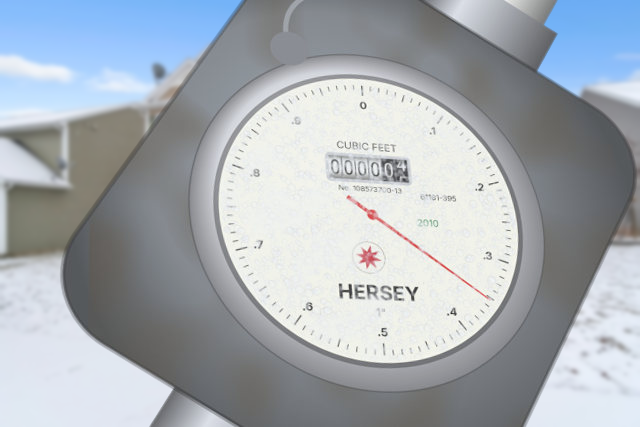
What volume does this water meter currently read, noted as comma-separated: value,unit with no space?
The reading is 4.35,ft³
